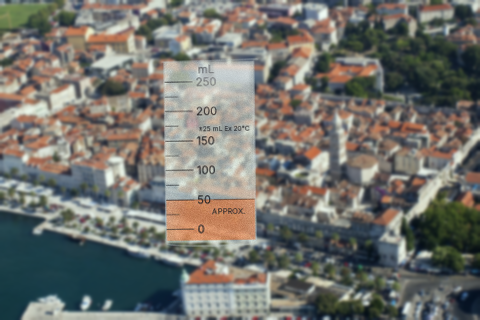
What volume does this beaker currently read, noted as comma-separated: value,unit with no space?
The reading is 50,mL
